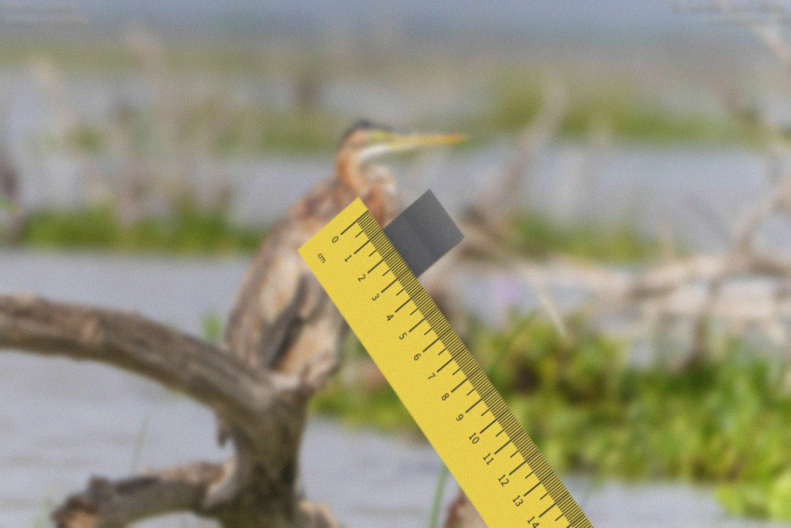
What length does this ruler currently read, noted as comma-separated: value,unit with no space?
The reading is 2.5,cm
